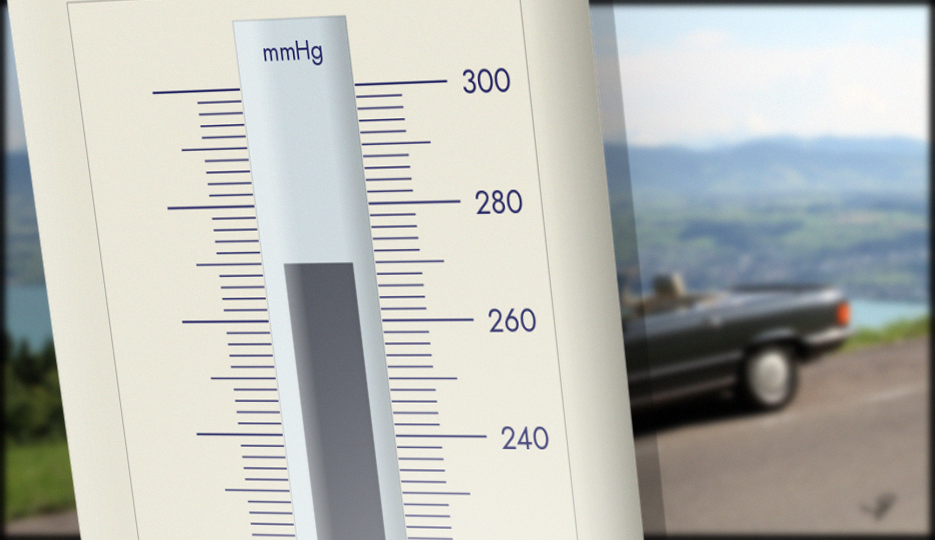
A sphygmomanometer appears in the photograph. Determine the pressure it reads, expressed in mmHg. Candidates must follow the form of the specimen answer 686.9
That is 270
